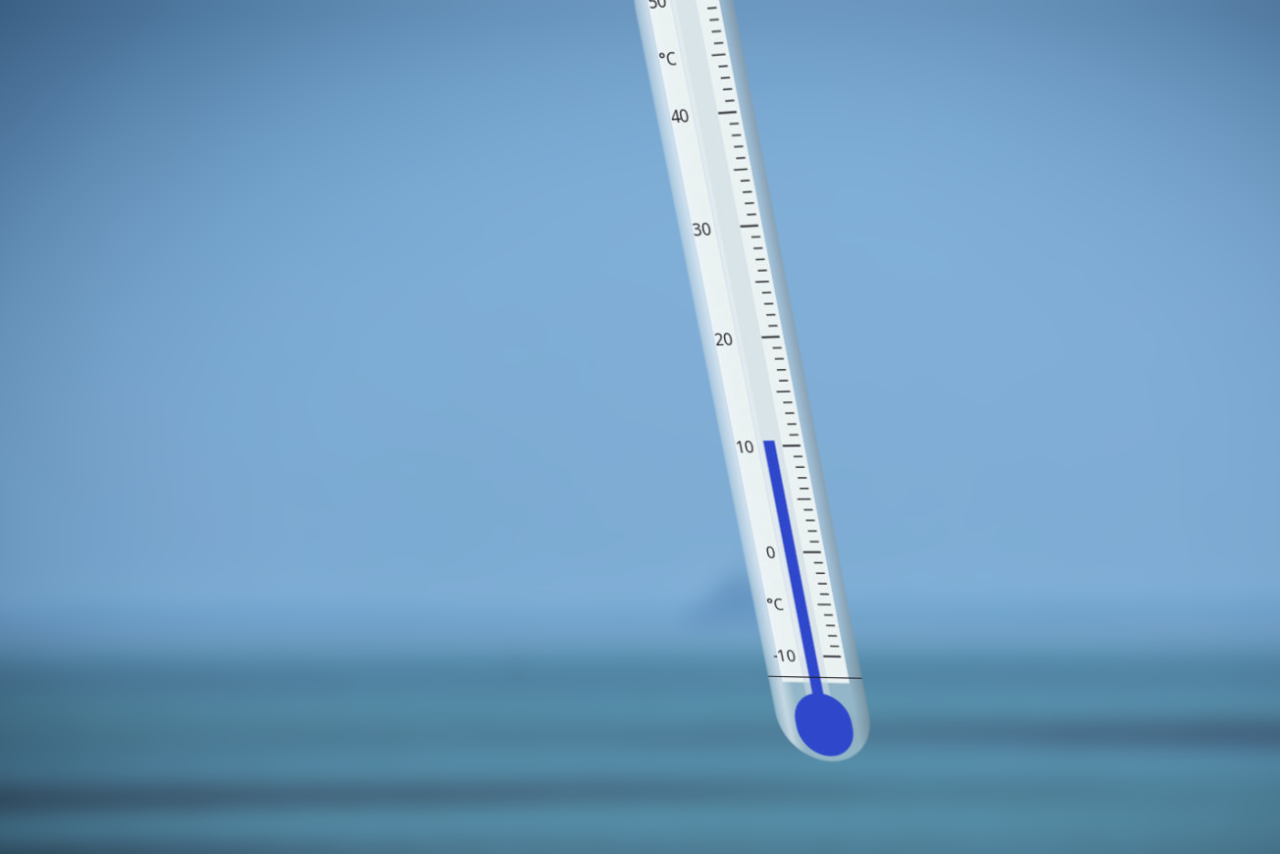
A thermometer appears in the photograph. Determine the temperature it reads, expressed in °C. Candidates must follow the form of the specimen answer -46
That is 10.5
